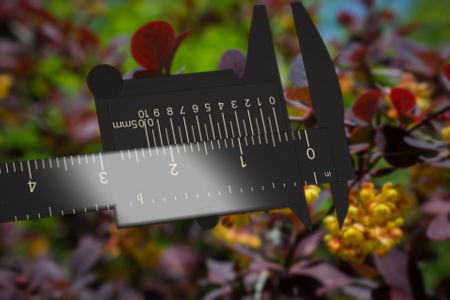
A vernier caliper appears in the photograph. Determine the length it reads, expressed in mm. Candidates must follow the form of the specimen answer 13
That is 4.0
